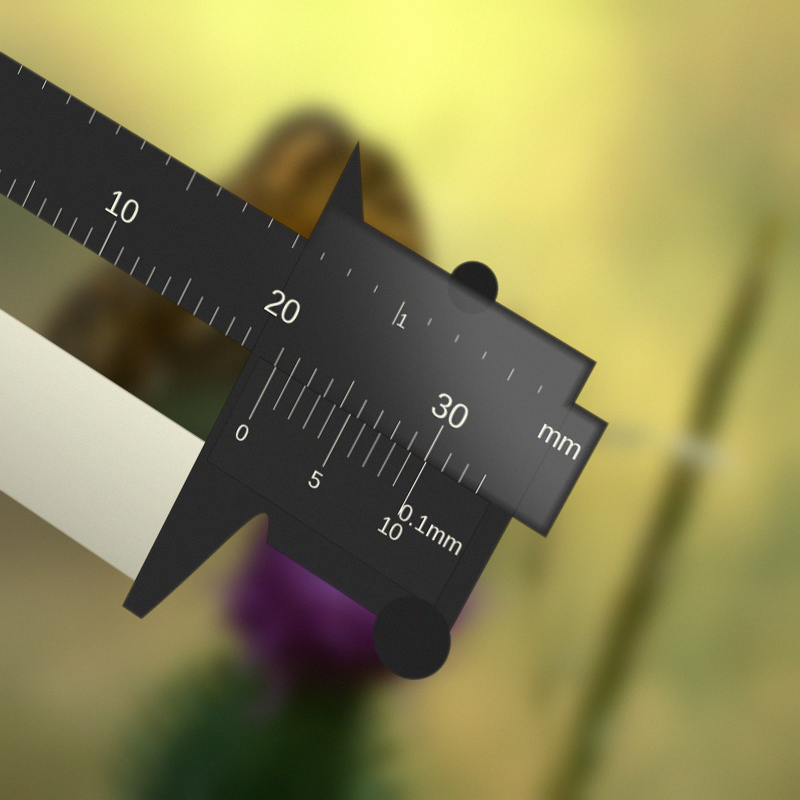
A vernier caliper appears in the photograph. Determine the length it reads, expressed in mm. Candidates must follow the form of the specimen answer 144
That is 21.1
